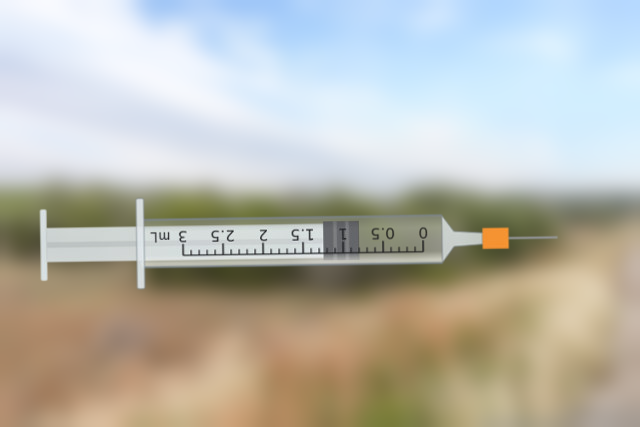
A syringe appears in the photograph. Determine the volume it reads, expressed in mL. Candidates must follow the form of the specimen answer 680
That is 0.8
